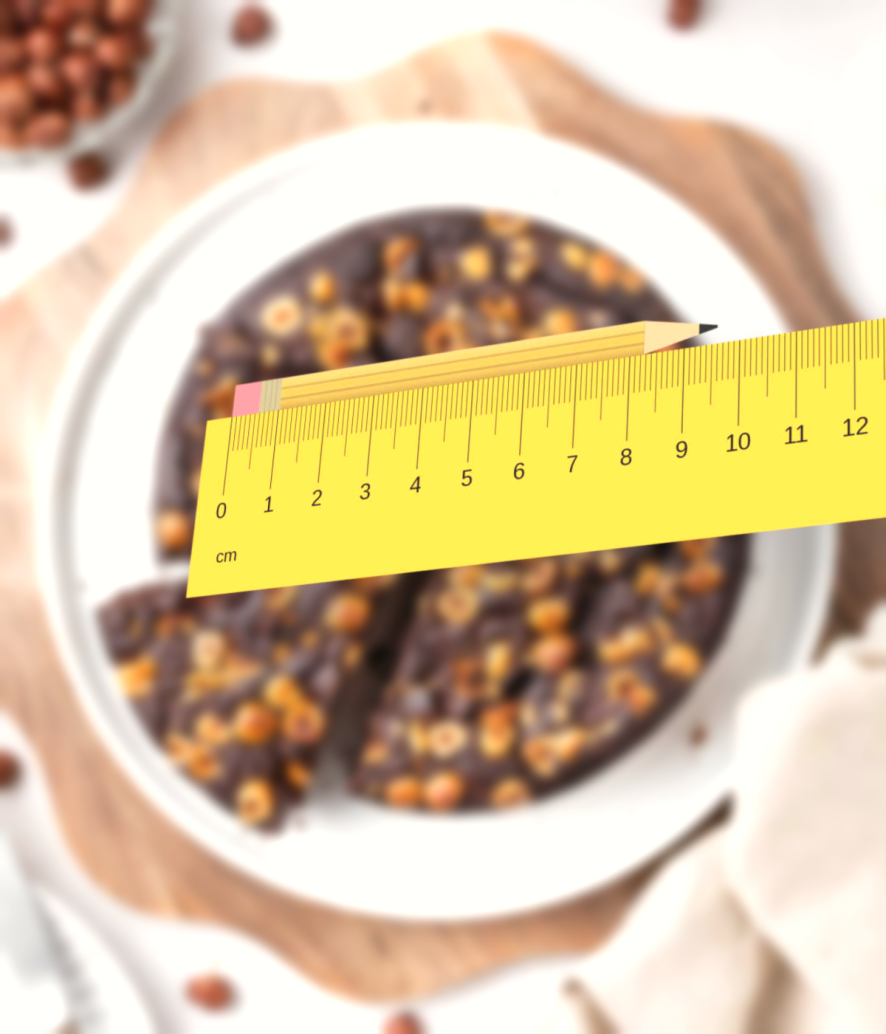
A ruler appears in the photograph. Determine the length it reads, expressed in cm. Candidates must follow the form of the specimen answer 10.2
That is 9.6
